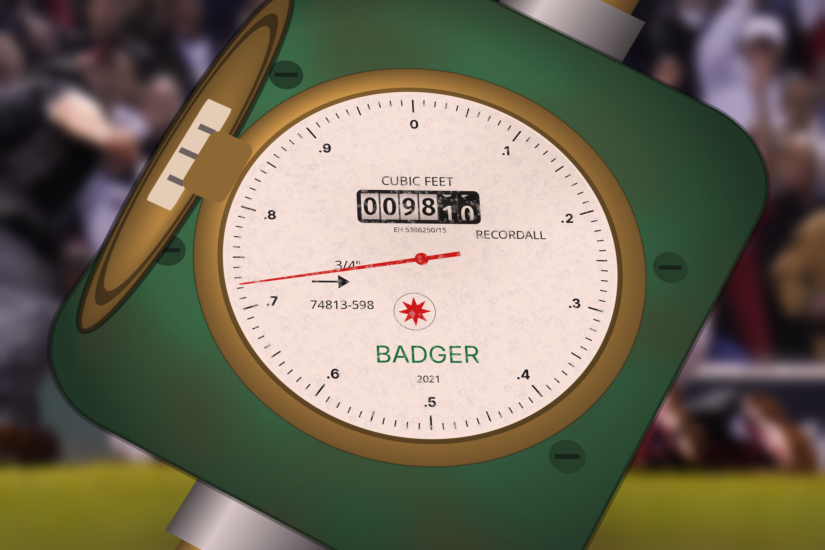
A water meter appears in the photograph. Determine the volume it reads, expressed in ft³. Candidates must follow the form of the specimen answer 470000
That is 9809.72
